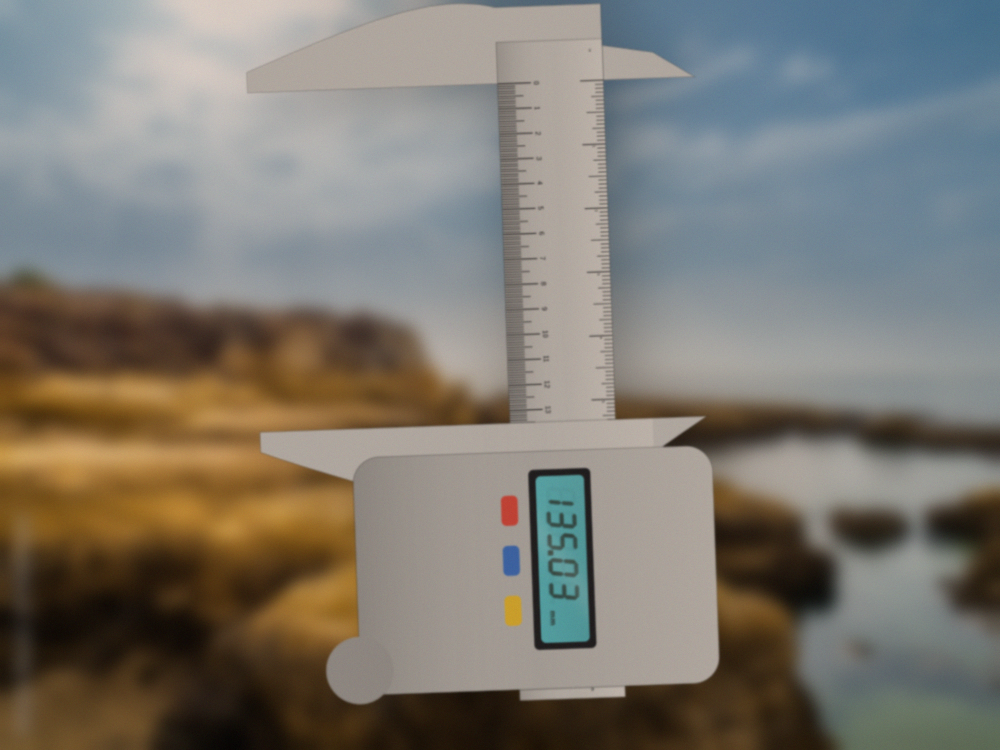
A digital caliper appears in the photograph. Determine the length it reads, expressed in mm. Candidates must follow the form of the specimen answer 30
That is 135.03
